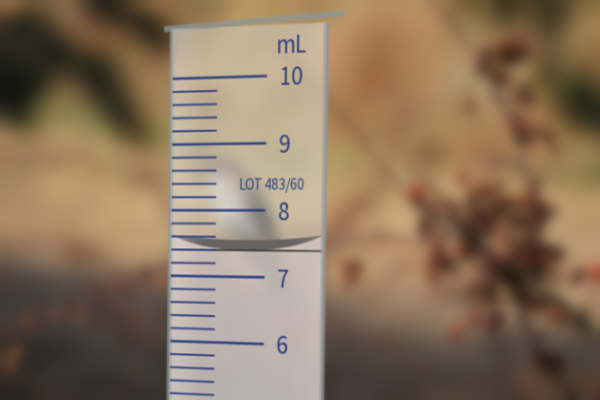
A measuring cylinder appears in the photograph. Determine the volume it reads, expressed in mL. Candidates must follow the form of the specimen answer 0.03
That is 7.4
